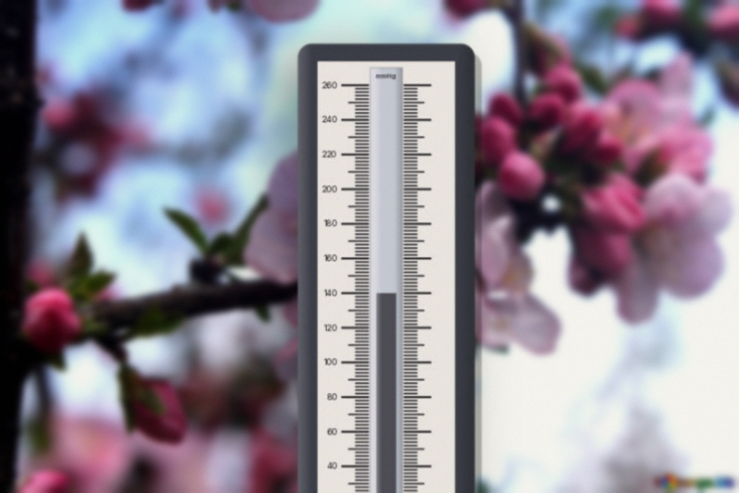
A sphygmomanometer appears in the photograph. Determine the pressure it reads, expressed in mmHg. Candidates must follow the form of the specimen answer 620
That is 140
